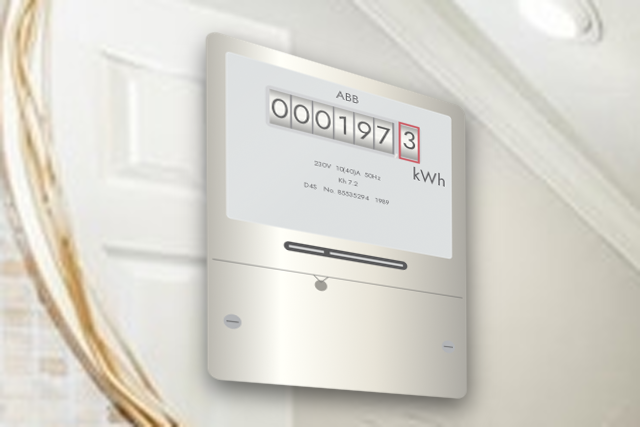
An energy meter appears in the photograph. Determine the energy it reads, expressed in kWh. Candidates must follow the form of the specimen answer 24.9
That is 197.3
